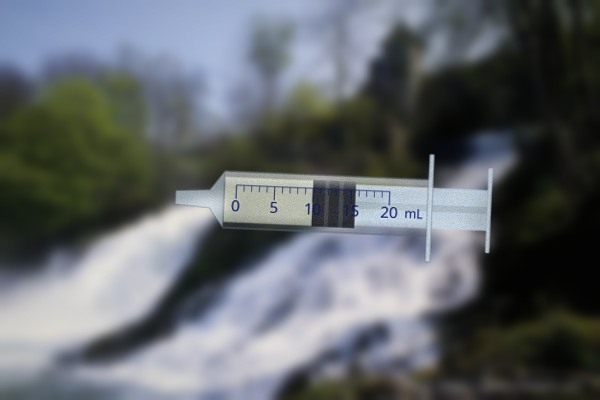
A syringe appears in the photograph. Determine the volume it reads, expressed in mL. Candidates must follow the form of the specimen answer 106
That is 10
